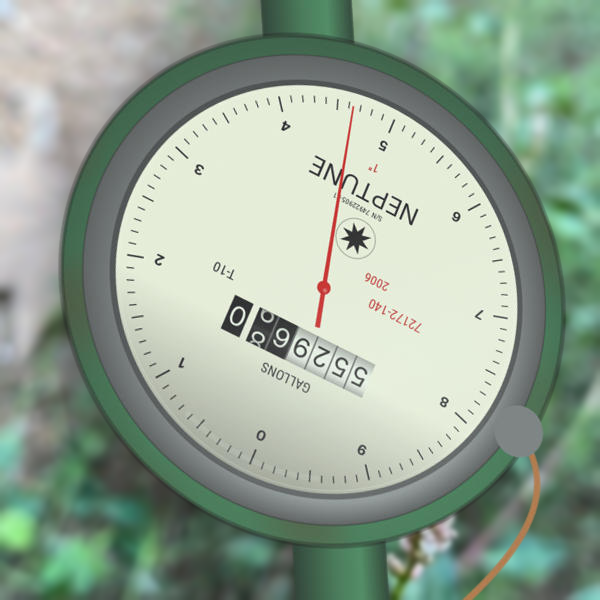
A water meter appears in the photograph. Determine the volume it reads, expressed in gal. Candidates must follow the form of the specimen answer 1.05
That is 5529684.6
